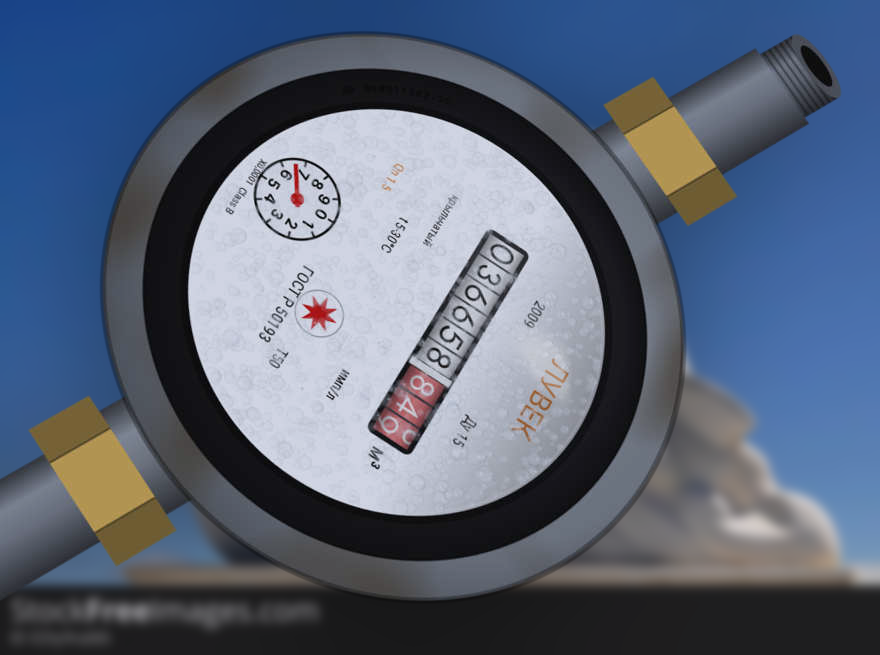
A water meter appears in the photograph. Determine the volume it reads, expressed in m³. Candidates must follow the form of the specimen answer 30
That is 36658.8486
